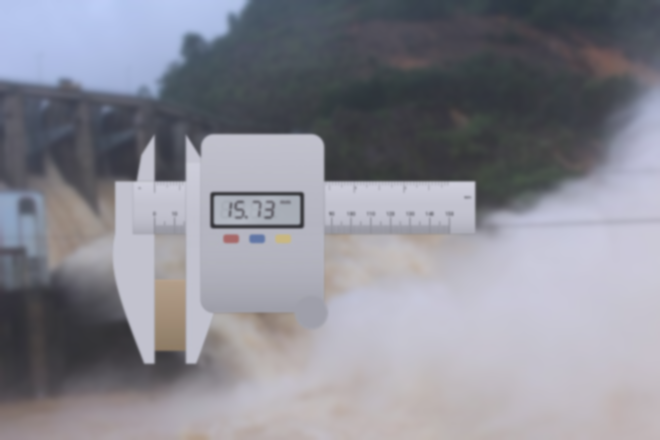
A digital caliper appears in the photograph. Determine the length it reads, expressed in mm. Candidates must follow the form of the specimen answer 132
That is 15.73
